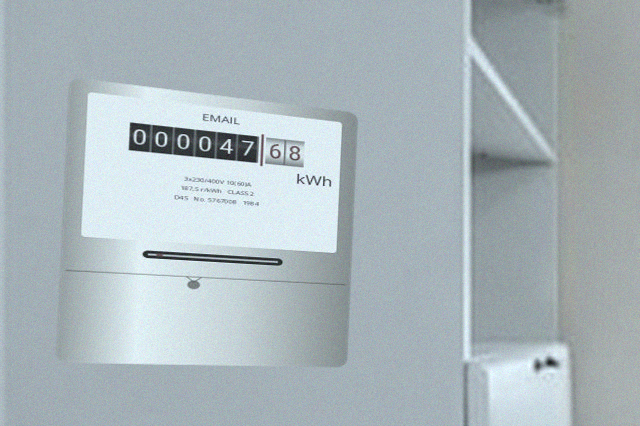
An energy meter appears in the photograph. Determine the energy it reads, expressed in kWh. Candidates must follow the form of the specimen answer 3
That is 47.68
